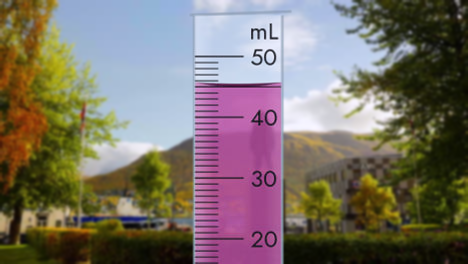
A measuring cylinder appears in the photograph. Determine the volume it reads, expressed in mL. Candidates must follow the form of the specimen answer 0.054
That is 45
